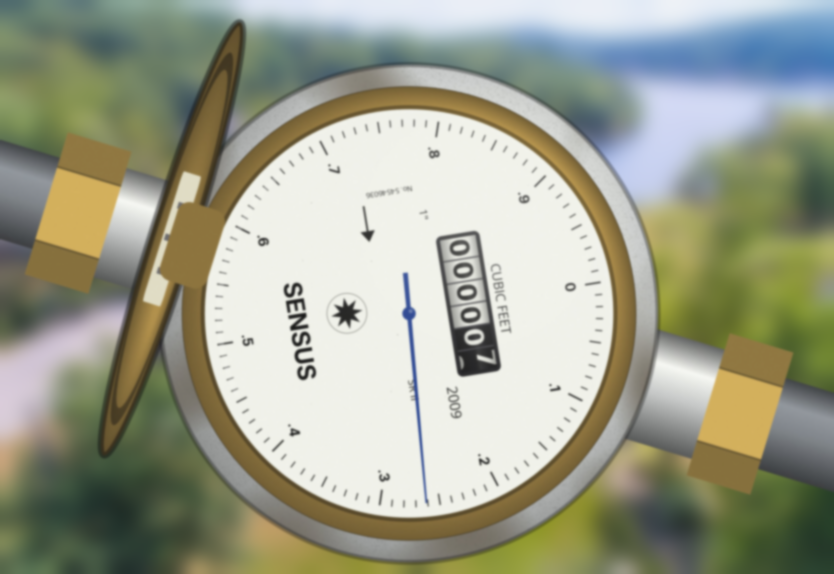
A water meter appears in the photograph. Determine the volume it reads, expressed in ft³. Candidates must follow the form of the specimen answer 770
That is 7.26
